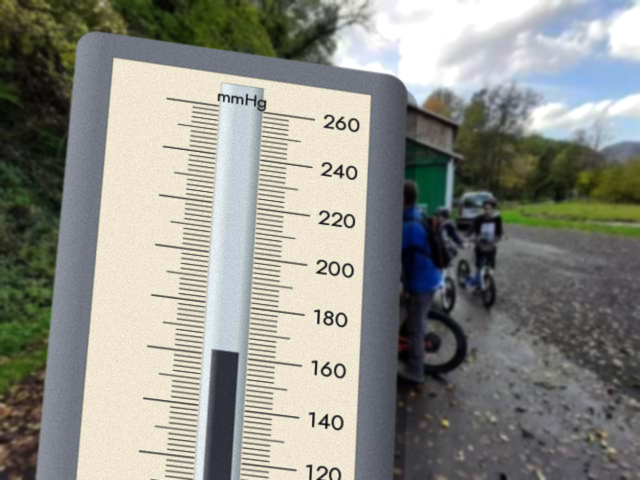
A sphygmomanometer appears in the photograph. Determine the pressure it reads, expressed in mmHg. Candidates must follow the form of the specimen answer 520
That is 162
